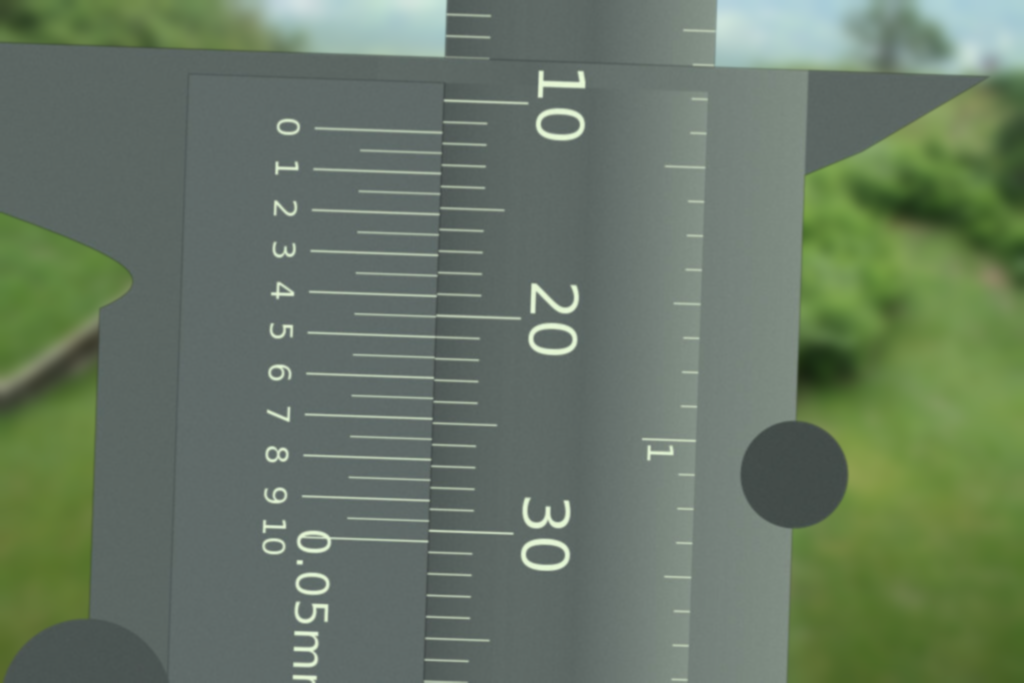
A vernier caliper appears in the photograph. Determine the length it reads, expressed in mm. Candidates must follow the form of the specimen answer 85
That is 11.5
